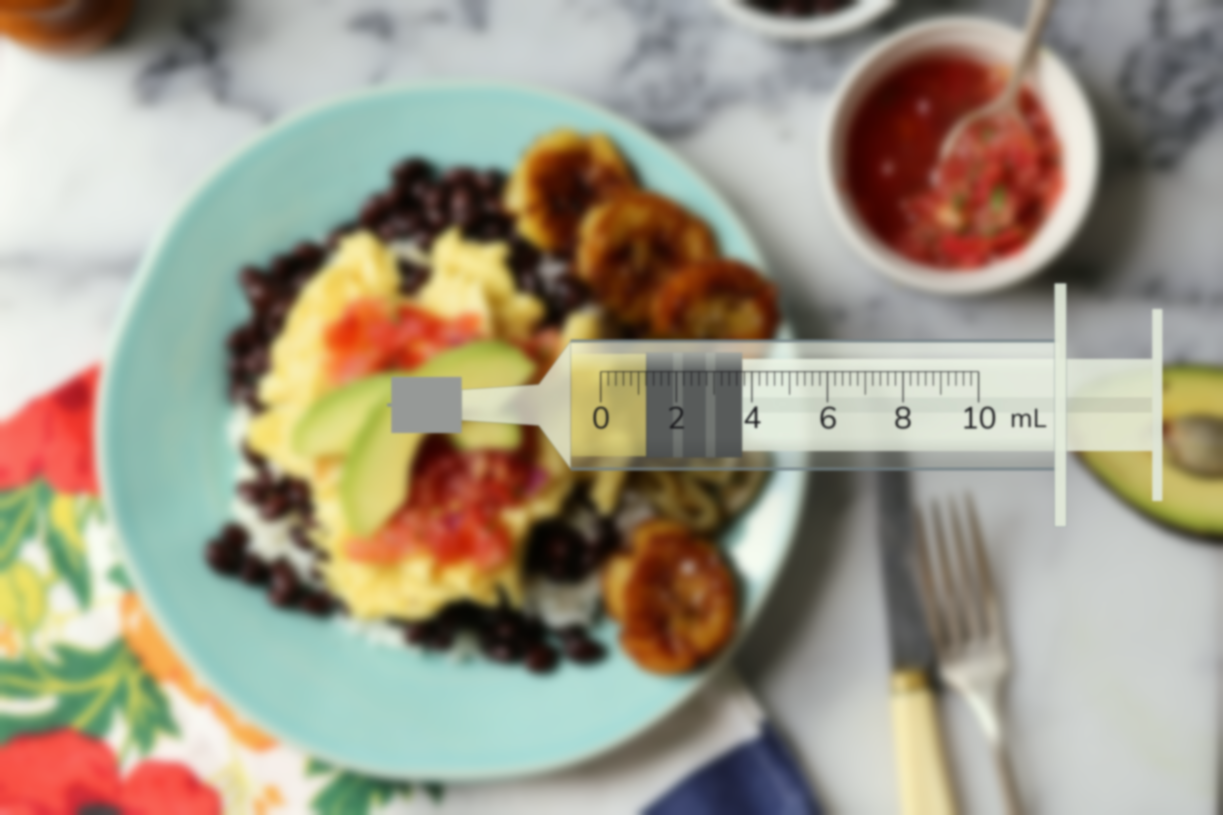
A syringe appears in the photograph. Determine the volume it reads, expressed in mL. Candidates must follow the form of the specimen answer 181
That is 1.2
